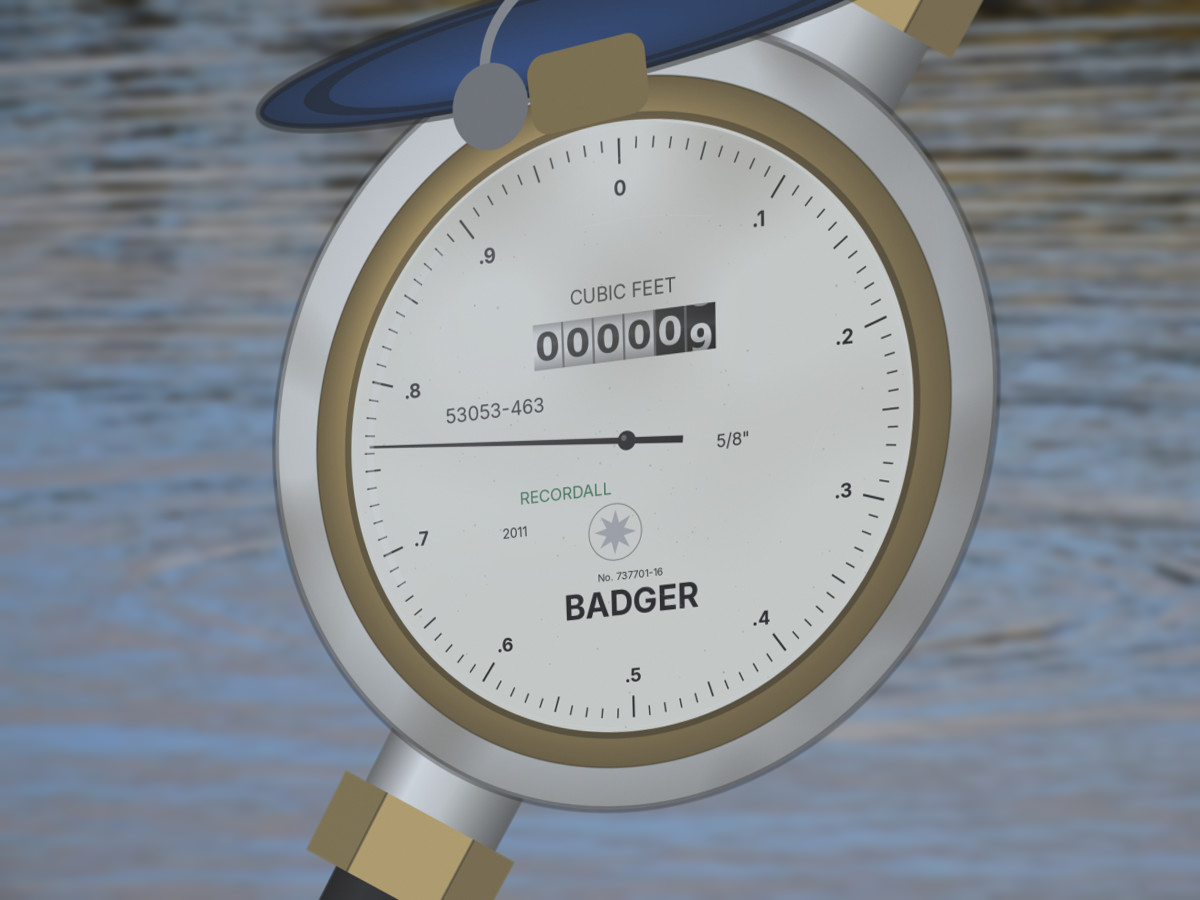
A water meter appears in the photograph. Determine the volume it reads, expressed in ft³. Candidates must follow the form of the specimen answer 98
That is 8.76
